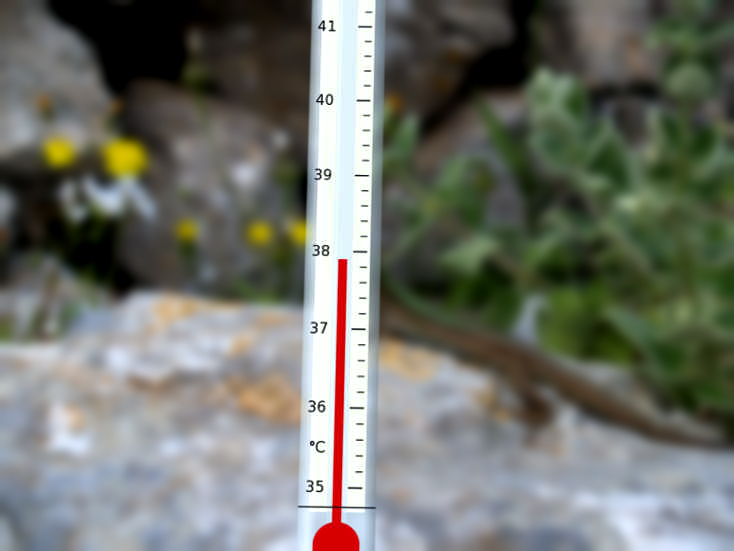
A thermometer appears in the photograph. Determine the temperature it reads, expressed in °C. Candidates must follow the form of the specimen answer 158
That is 37.9
